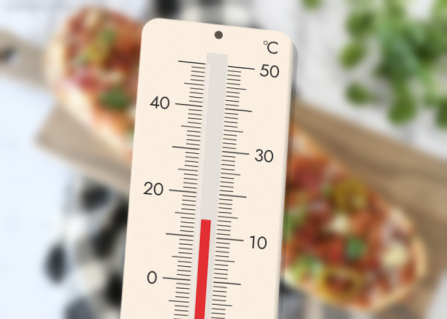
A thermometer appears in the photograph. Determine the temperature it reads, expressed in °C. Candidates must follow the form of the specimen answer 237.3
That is 14
